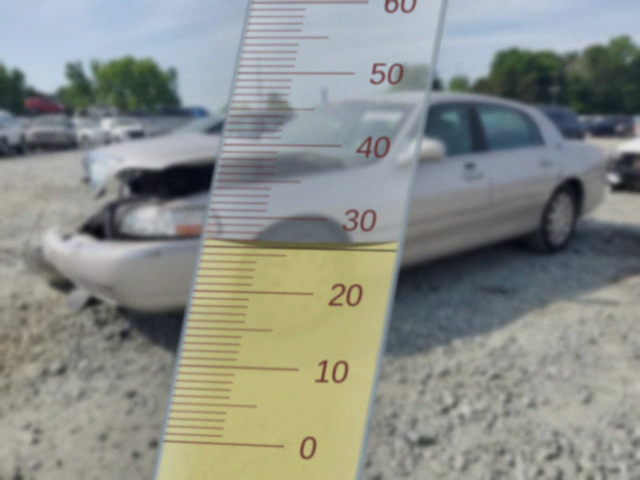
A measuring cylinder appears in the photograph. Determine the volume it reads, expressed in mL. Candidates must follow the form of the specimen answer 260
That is 26
